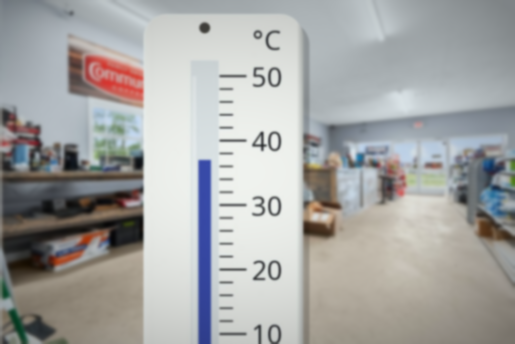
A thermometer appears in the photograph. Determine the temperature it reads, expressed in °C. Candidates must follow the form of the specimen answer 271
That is 37
